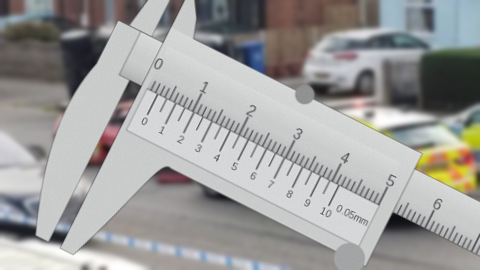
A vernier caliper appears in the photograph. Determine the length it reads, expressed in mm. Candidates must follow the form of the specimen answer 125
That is 2.5
